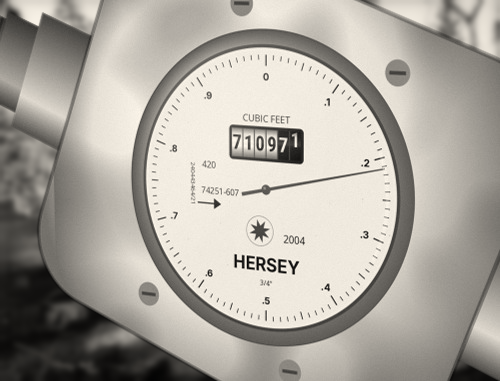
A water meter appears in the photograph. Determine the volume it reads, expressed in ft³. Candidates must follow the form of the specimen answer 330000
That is 710971.21
